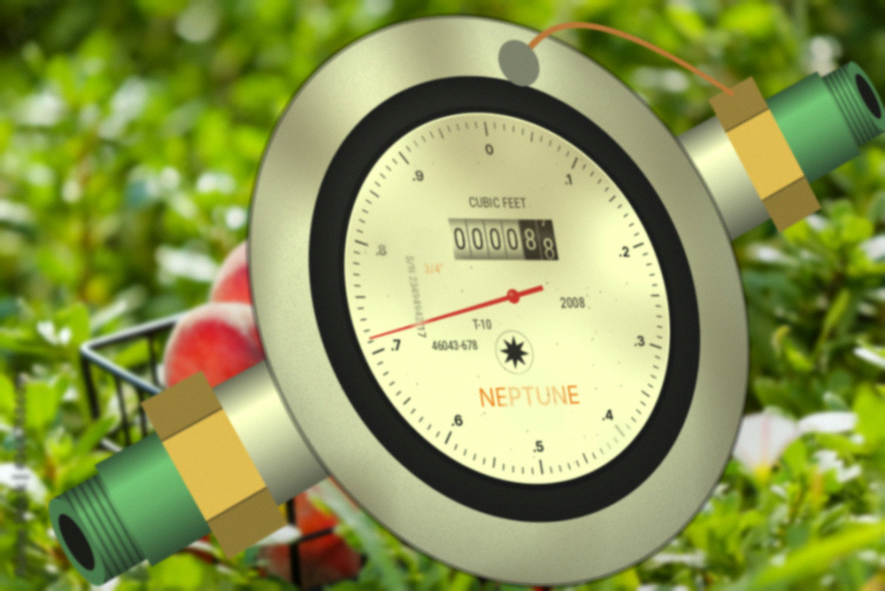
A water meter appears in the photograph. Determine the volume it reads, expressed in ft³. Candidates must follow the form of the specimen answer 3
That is 87.71
